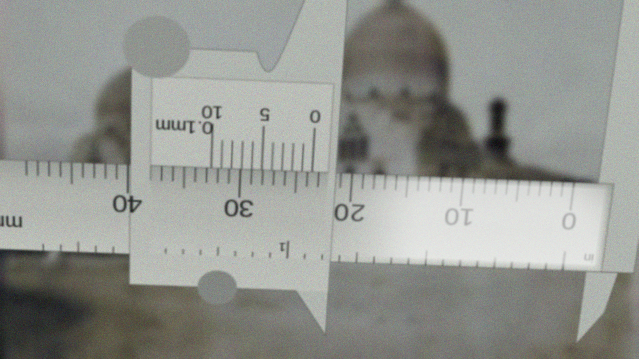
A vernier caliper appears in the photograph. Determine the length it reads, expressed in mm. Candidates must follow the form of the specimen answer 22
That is 23.6
